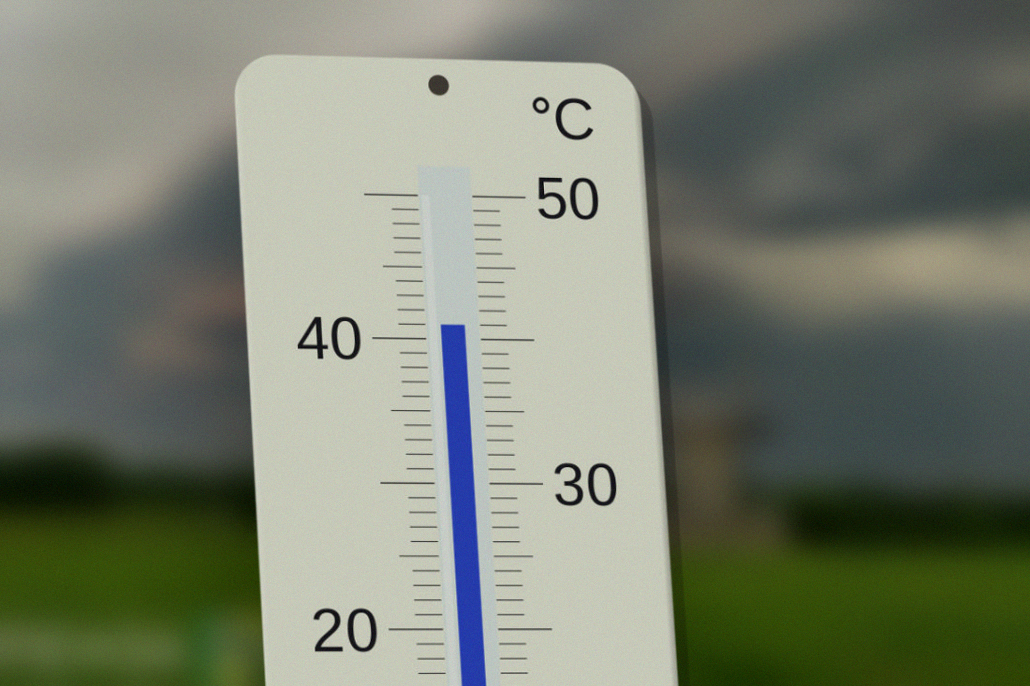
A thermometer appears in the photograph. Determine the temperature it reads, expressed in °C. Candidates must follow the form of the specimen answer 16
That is 41
